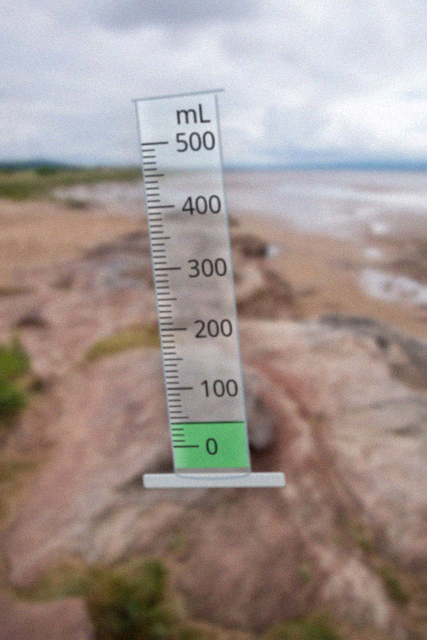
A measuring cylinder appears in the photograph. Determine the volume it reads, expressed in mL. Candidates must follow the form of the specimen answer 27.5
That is 40
